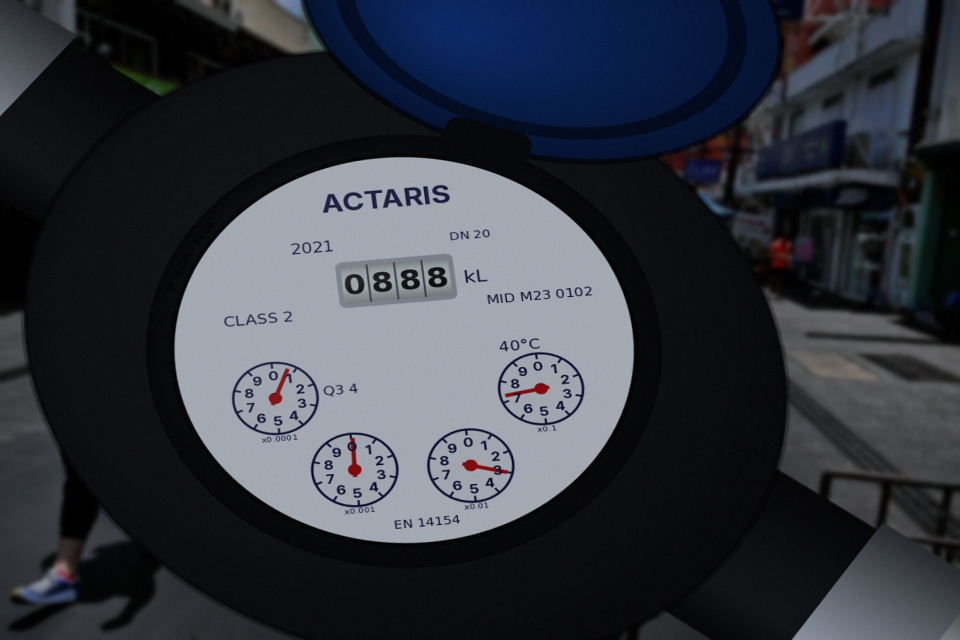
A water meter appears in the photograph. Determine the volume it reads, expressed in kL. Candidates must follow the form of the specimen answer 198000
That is 888.7300
